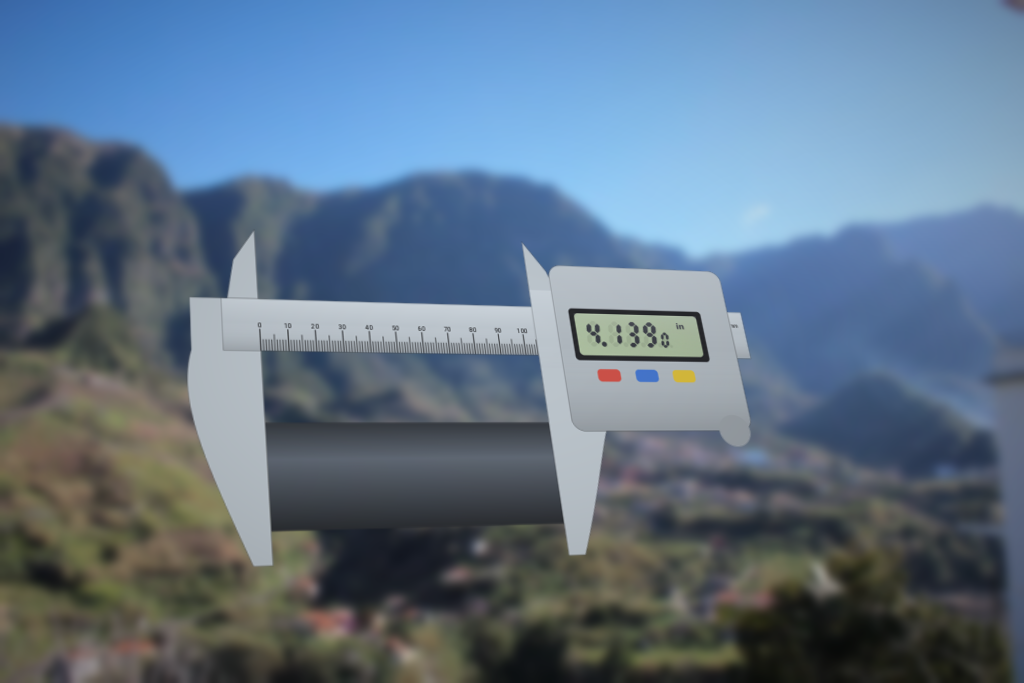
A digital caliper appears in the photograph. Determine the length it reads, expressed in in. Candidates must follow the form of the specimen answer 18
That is 4.1390
